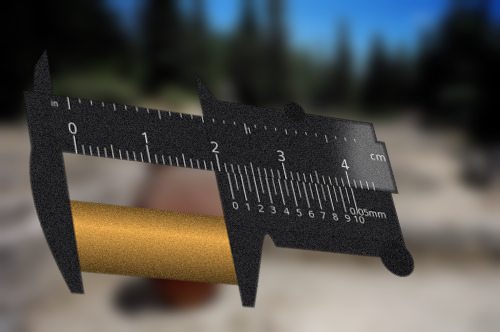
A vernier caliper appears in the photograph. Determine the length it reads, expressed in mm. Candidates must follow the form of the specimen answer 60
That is 21.2
